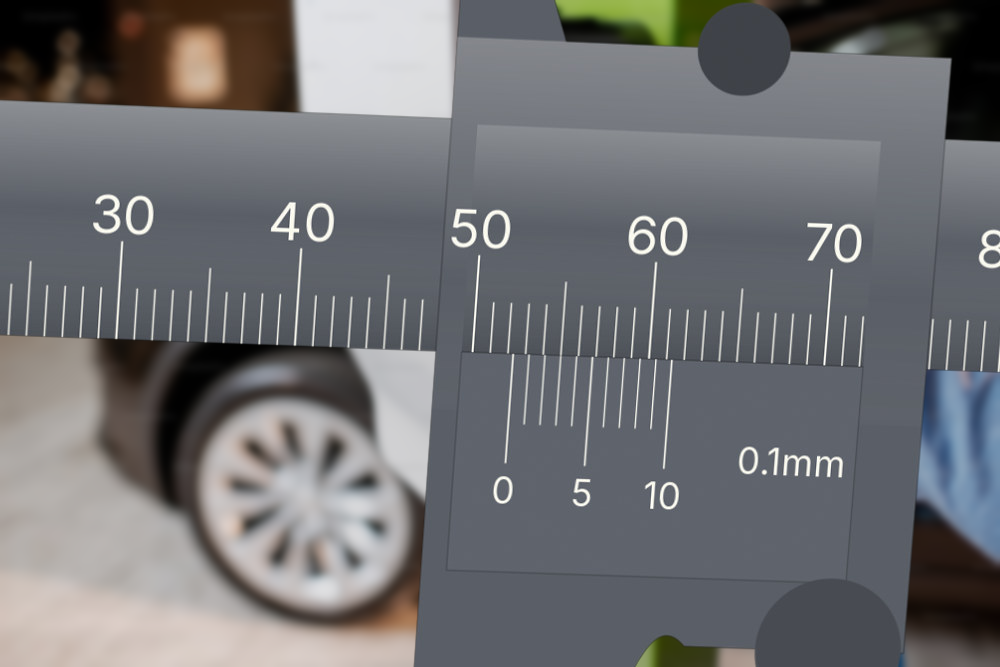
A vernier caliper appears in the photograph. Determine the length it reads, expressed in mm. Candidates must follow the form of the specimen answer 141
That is 52.3
